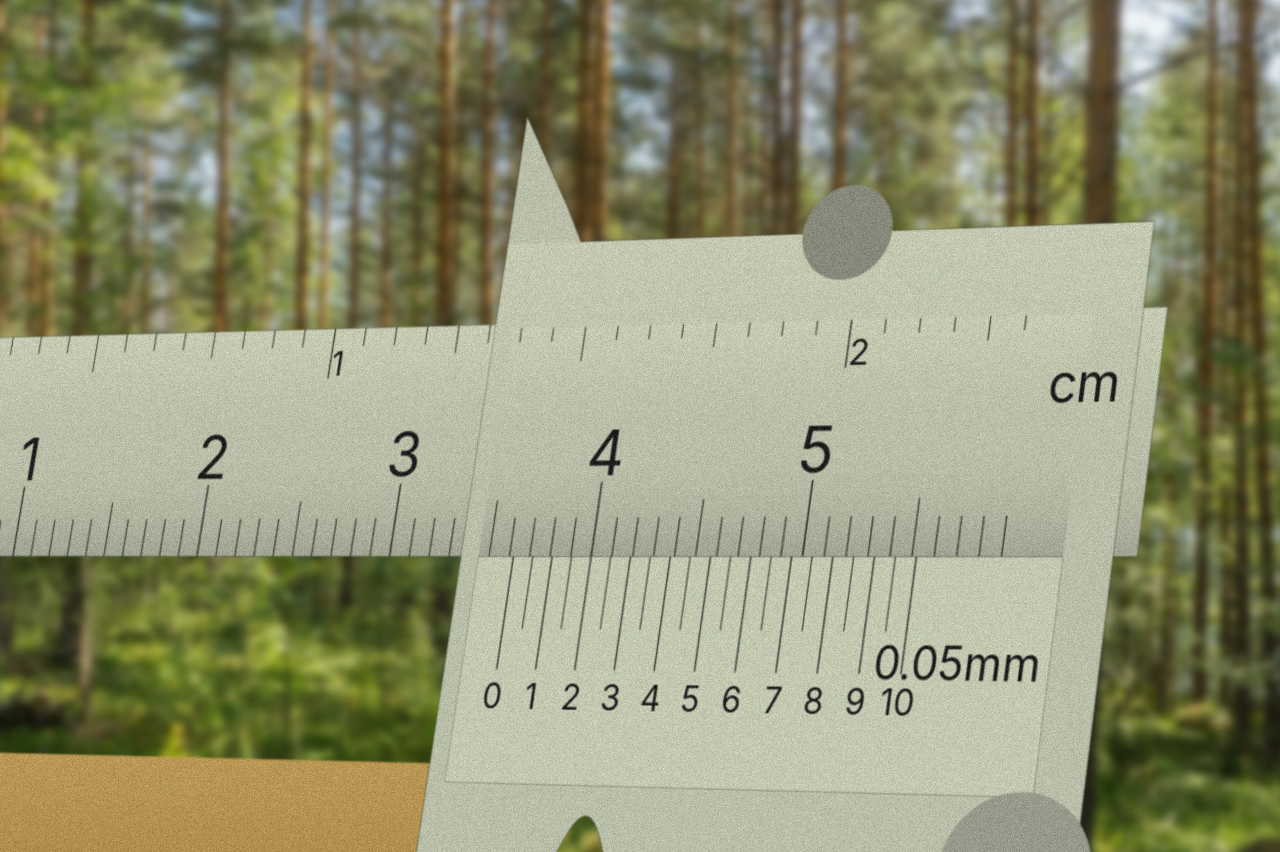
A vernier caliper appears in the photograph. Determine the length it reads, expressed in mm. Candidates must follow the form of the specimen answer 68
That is 36.2
